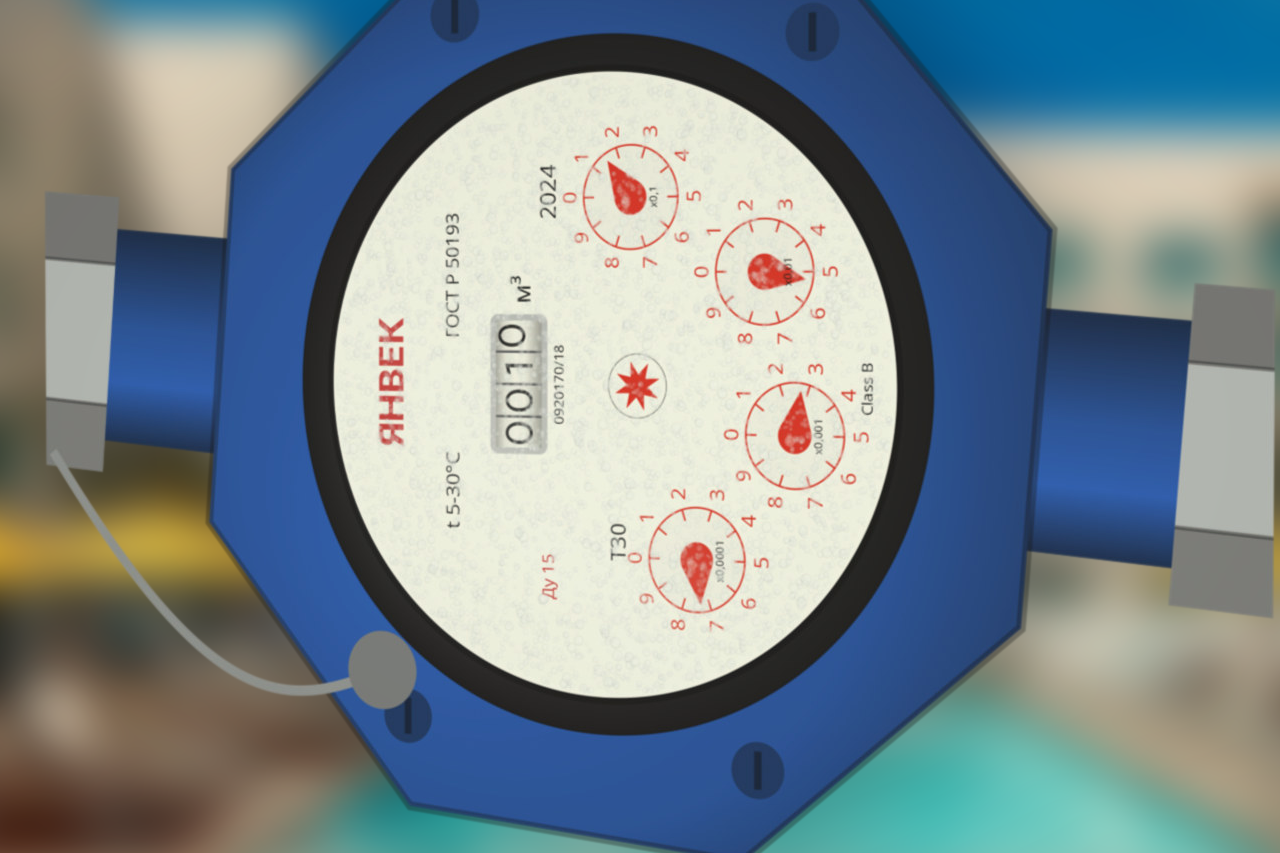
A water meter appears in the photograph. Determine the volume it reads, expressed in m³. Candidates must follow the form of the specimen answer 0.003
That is 10.1527
